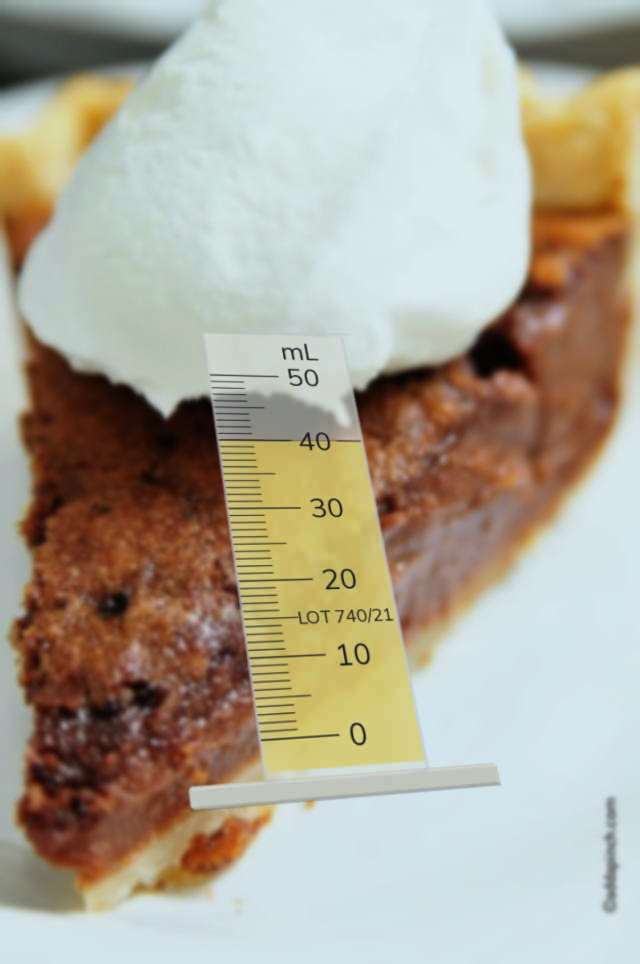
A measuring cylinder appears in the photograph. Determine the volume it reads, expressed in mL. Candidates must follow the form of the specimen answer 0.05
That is 40
